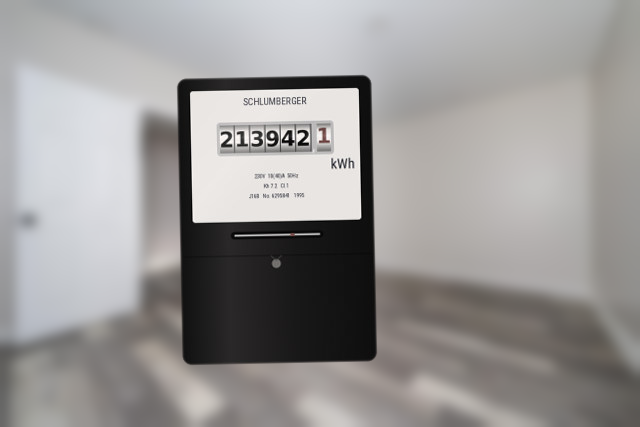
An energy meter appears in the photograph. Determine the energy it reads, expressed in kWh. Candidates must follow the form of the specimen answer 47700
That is 213942.1
